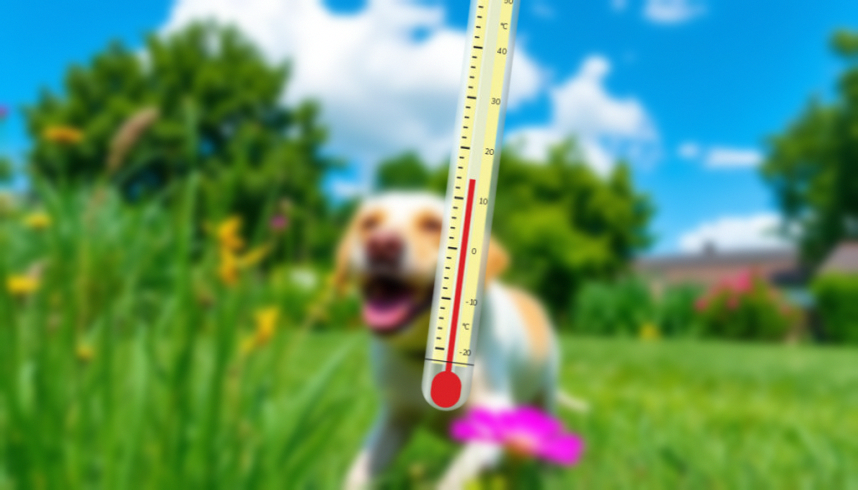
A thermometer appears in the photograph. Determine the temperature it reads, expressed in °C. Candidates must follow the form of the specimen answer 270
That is 14
